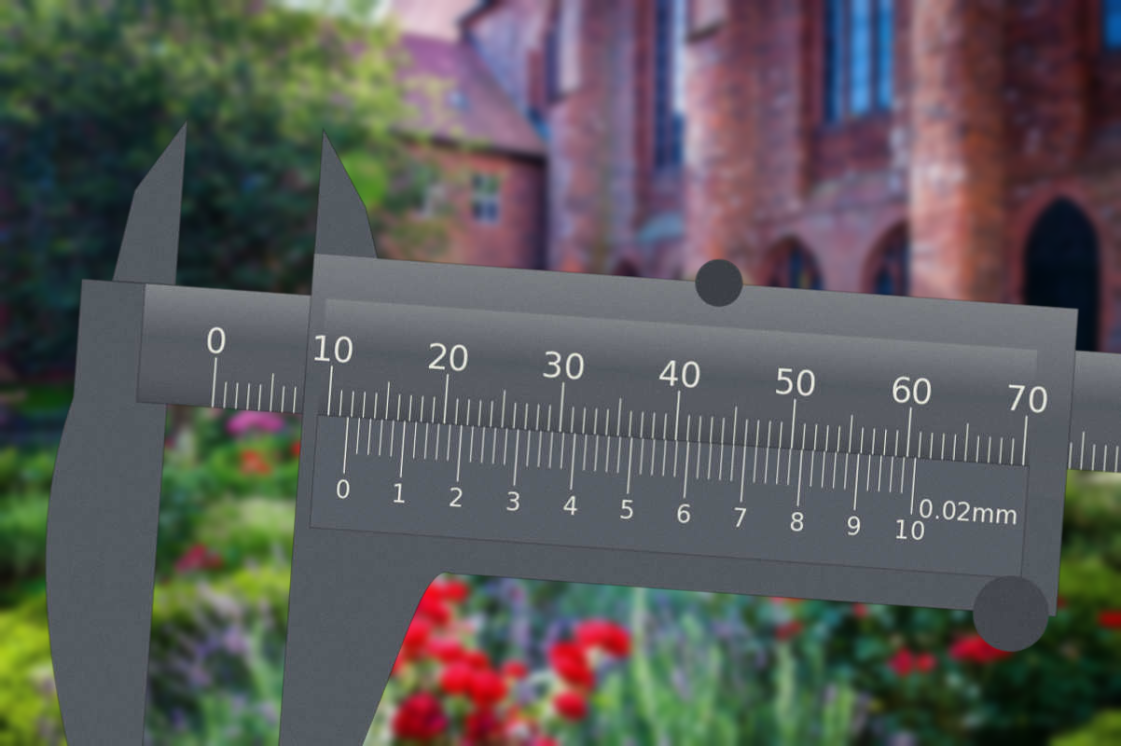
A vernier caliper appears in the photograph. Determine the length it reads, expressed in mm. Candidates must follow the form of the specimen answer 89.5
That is 11.7
